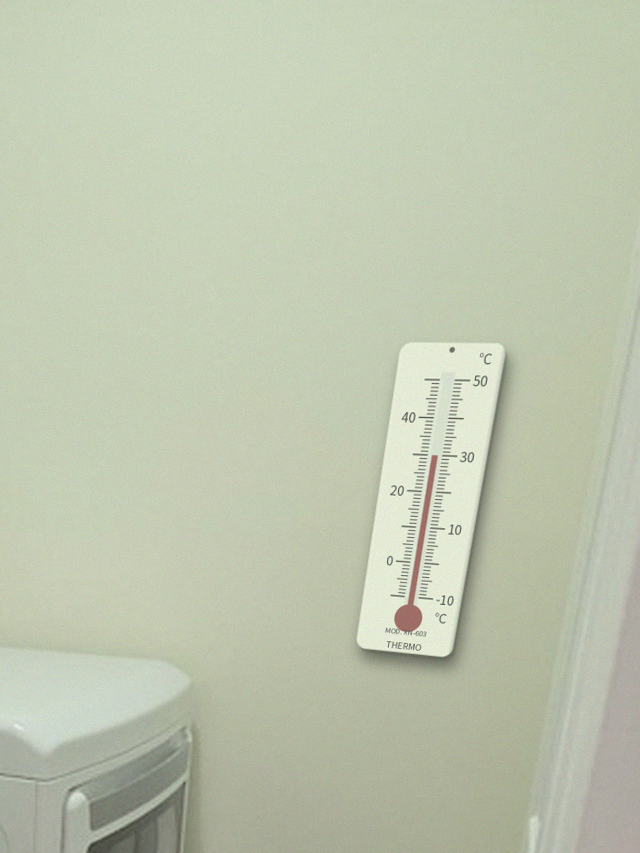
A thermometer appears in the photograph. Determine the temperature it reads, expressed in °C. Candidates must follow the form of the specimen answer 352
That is 30
